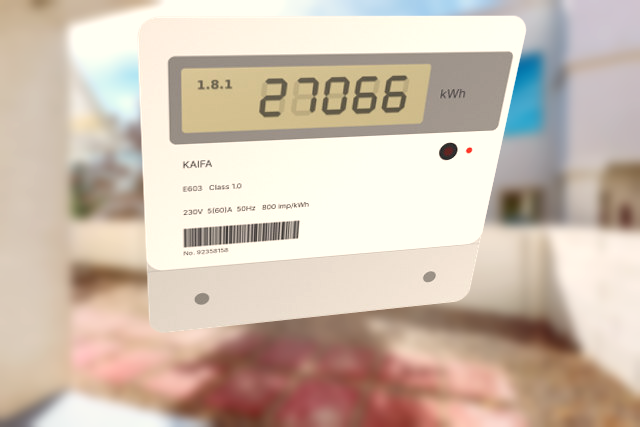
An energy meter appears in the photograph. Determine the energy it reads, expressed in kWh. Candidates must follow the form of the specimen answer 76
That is 27066
